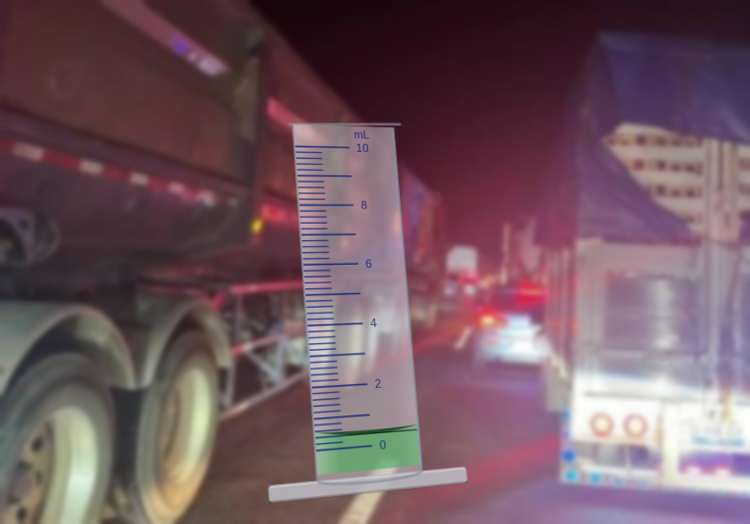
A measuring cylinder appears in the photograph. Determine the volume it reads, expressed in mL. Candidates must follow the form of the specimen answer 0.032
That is 0.4
